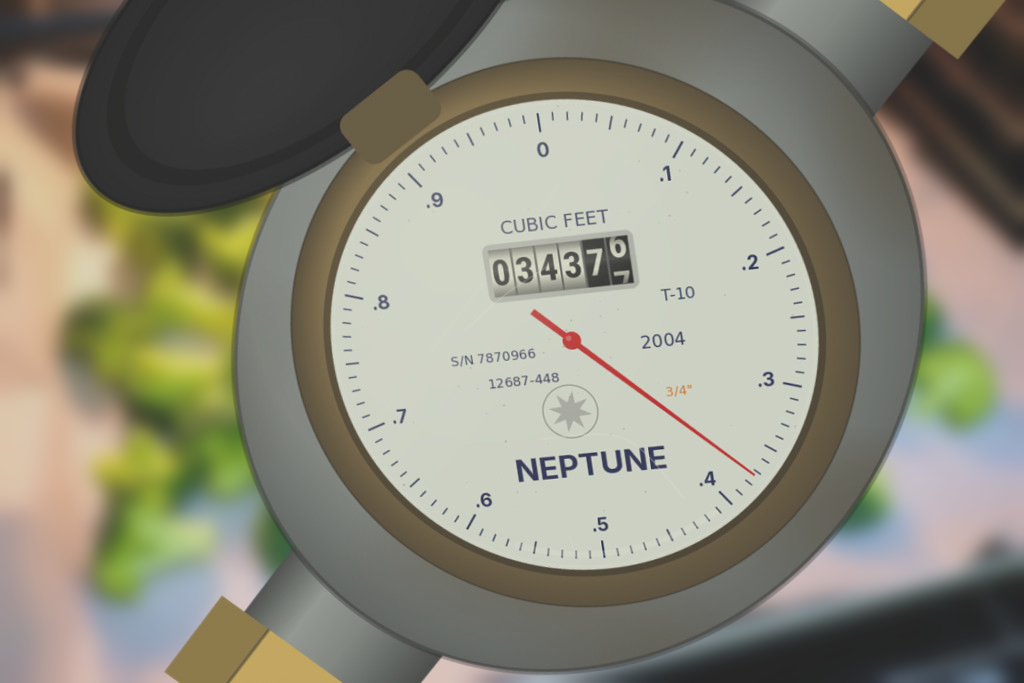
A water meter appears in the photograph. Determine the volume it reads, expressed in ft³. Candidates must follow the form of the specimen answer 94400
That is 34376.37
